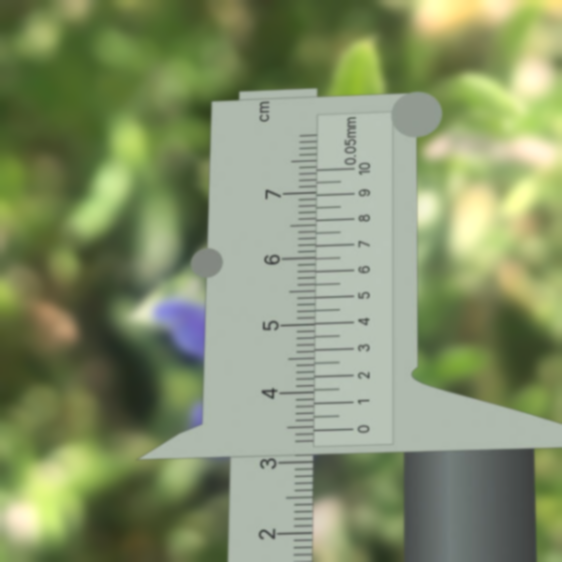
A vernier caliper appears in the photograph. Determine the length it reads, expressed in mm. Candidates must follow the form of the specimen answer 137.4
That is 34.5
